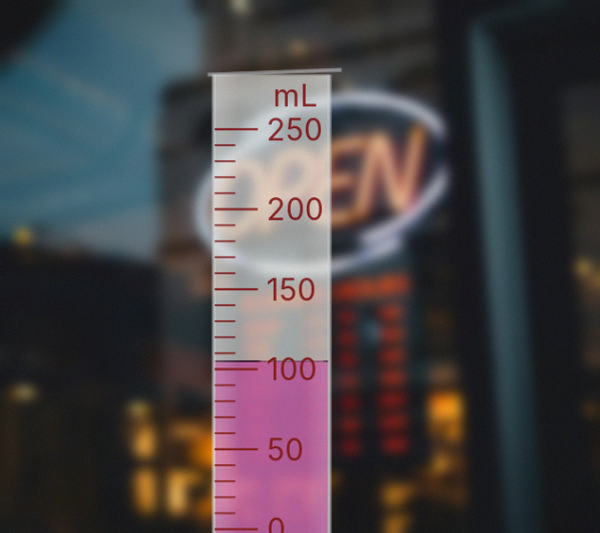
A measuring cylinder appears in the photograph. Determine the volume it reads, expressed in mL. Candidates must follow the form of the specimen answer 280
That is 105
